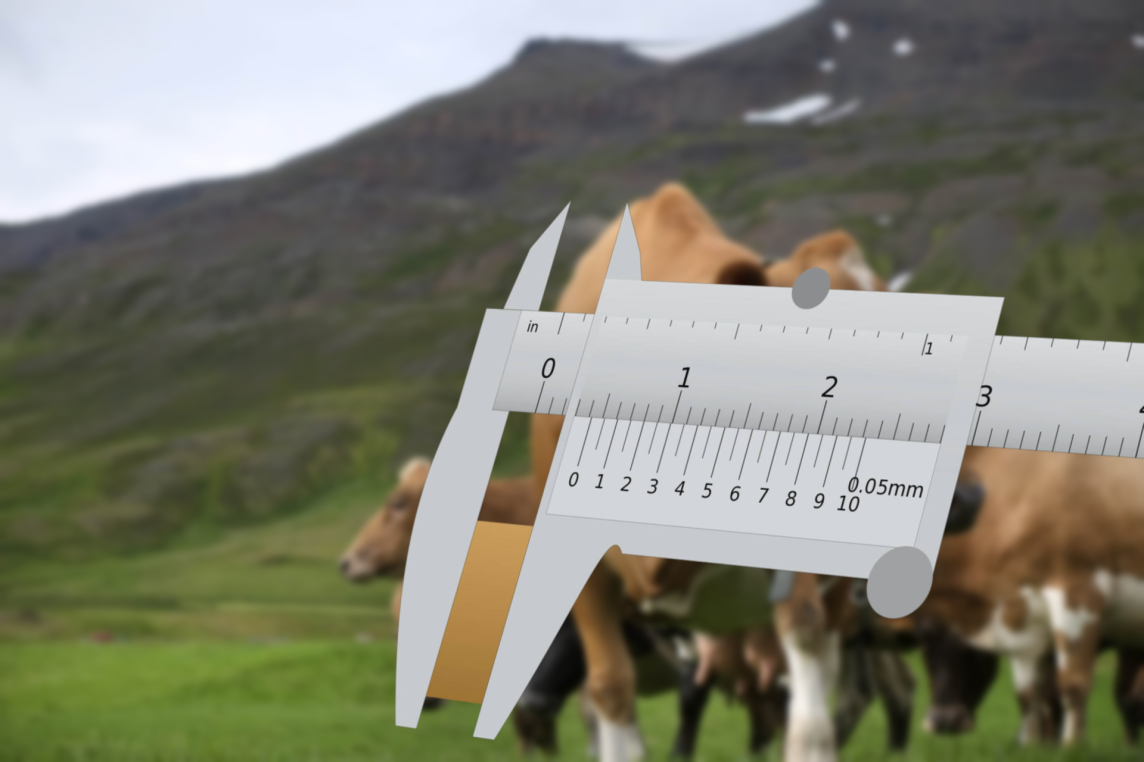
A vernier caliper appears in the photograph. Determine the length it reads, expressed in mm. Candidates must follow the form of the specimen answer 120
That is 4.2
